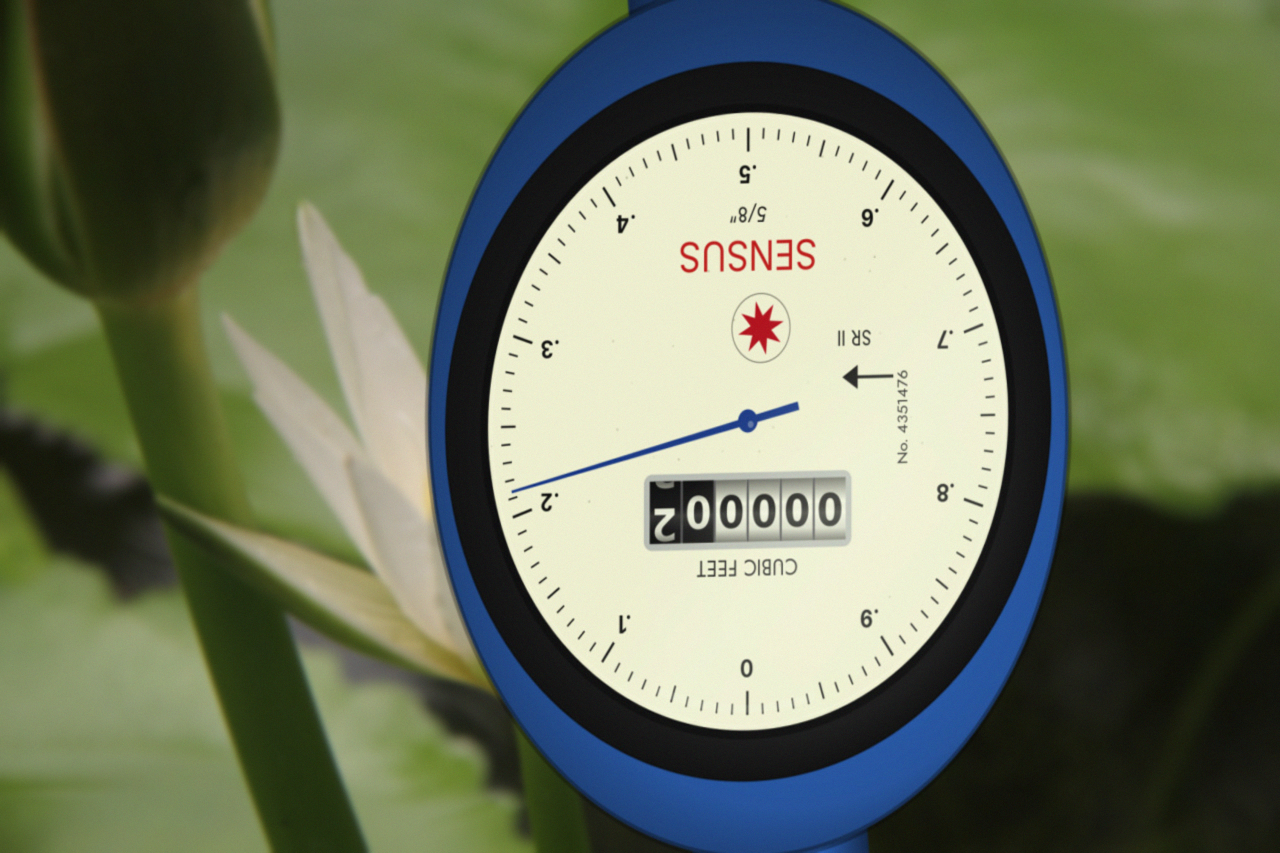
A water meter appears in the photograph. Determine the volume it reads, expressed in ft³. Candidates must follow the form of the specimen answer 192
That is 2.21
